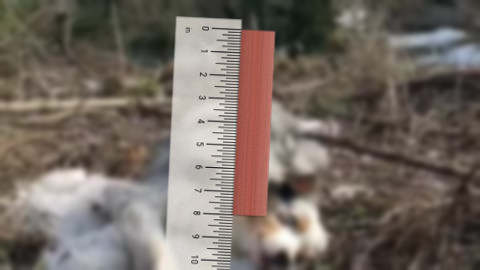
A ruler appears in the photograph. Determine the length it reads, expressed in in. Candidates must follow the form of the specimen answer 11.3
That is 8
